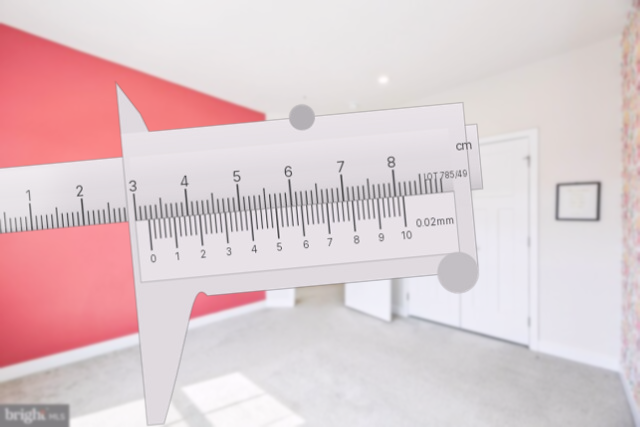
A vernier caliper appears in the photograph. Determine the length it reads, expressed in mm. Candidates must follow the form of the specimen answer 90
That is 32.5
